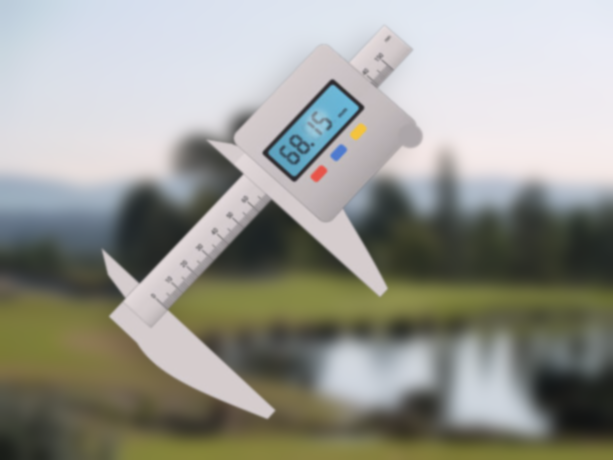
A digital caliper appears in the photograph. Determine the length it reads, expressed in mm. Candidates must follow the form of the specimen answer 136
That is 68.15
